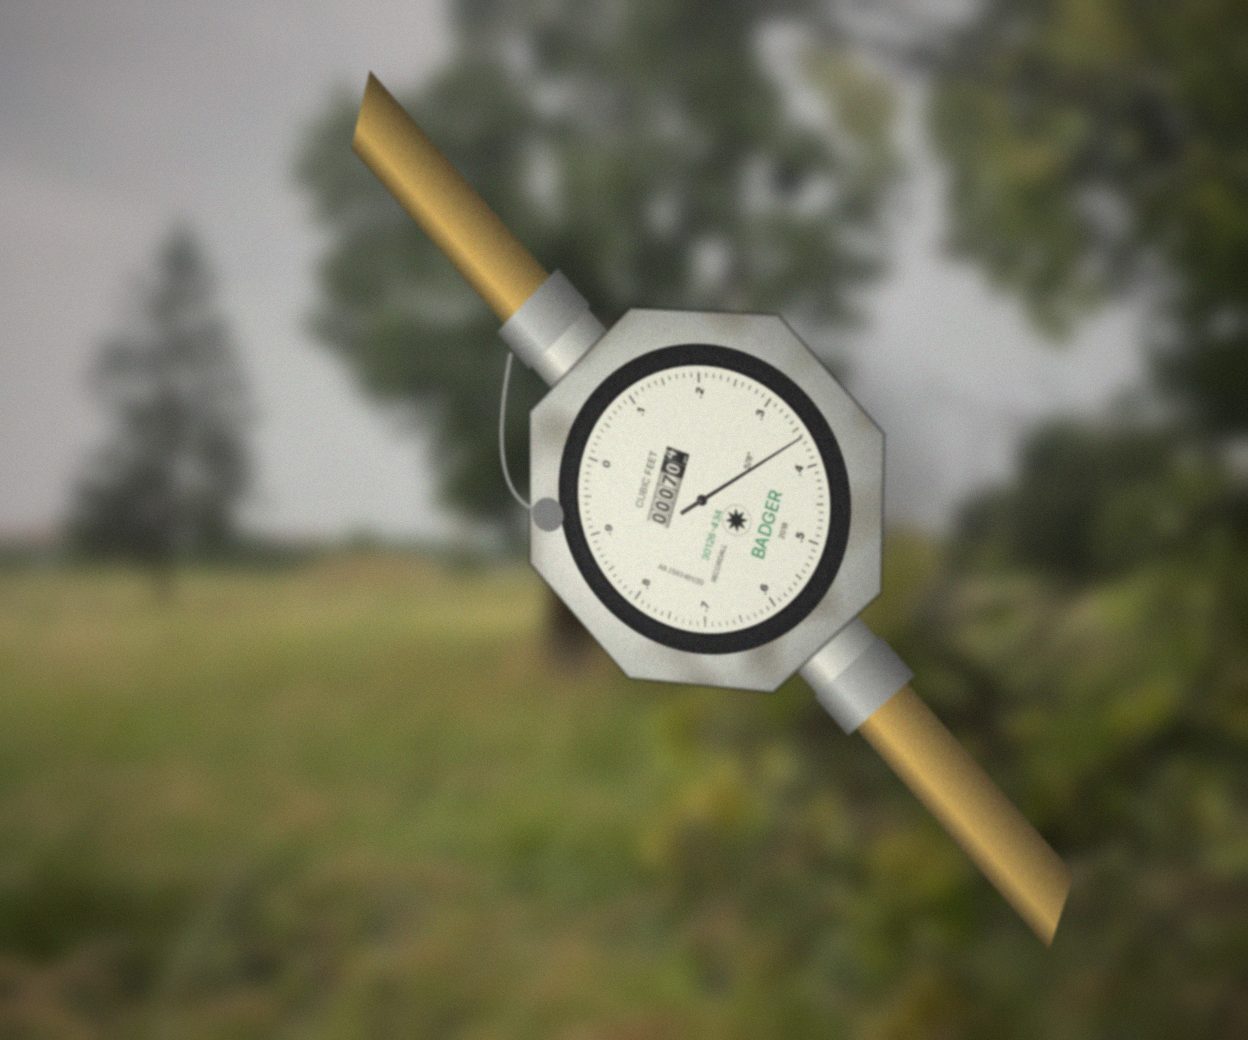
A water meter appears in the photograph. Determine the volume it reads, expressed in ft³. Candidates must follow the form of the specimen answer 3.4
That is 704.36
